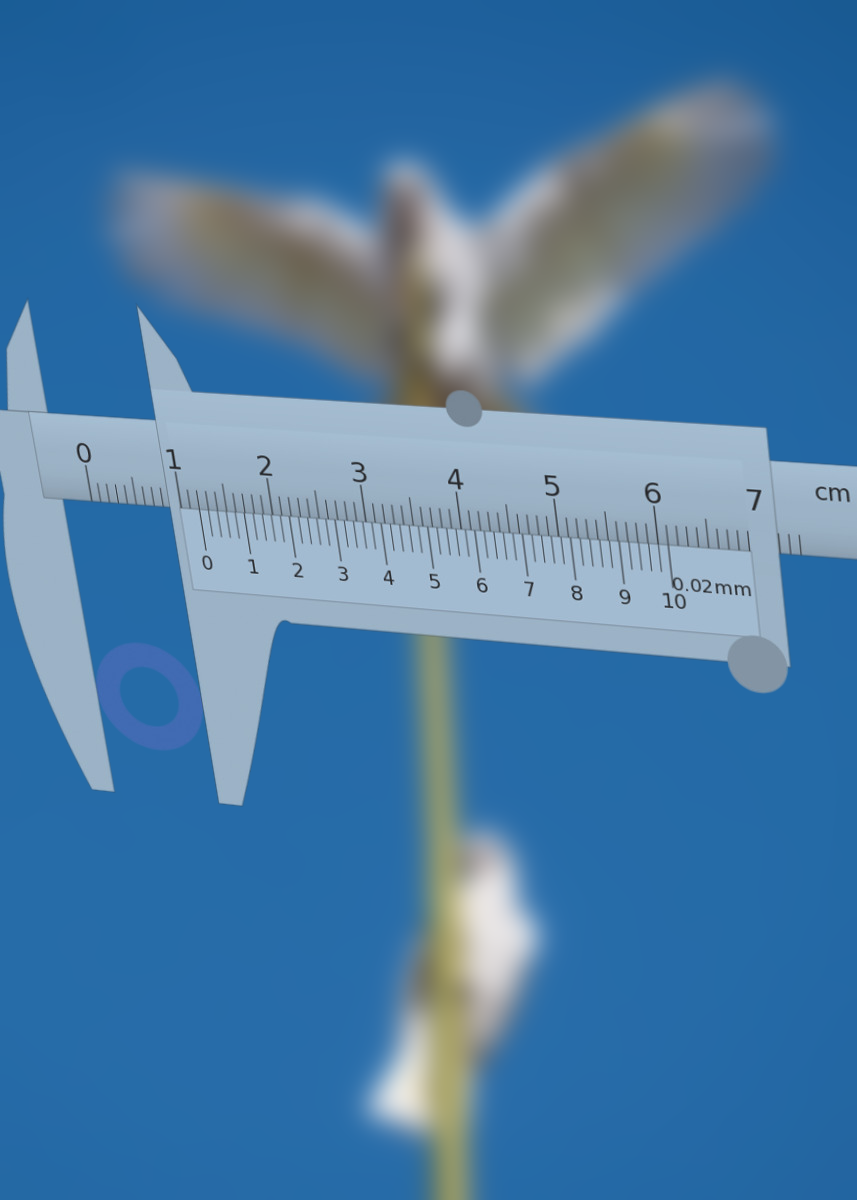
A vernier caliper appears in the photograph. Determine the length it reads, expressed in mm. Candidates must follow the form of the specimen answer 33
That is 12.0
